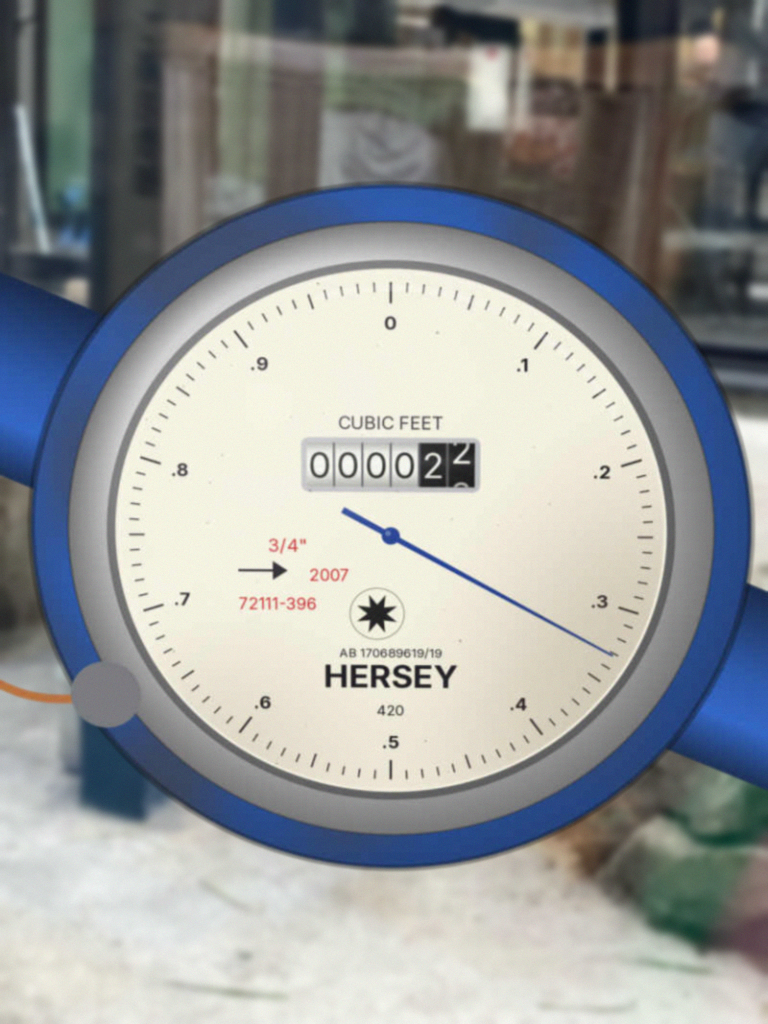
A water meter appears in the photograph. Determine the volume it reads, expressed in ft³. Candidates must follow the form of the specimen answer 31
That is 22.33
